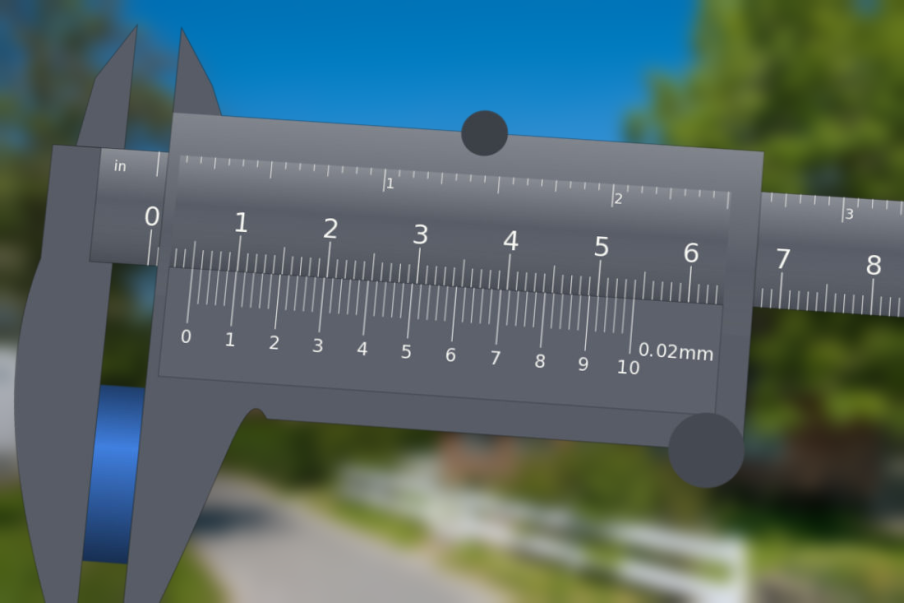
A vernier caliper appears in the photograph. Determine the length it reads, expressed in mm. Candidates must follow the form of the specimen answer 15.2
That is 5.0
